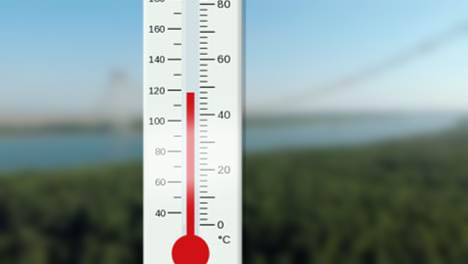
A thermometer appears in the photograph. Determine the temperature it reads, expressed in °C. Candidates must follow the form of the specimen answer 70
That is 48
